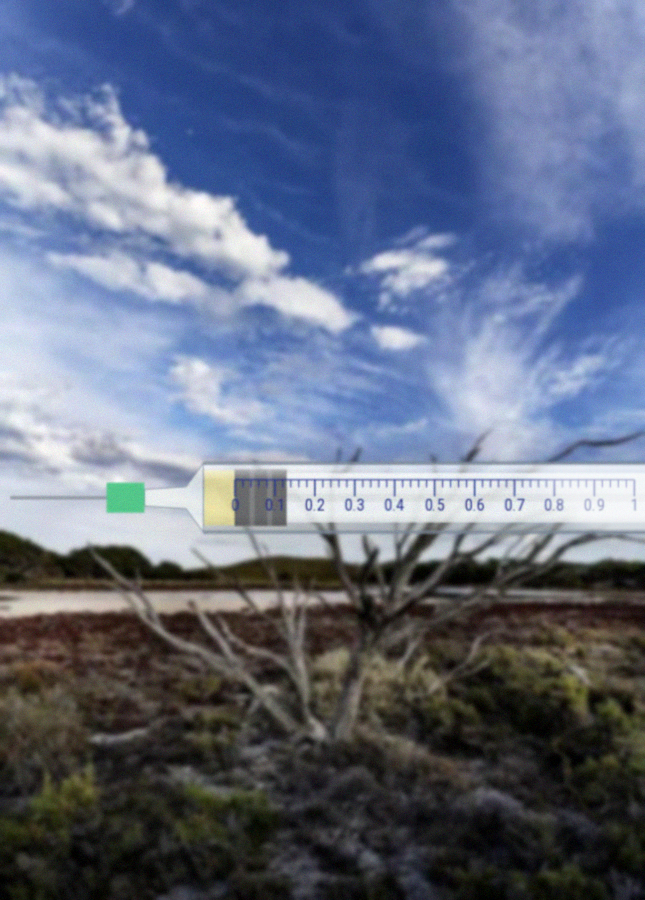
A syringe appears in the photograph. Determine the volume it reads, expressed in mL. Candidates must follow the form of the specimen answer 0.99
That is 0
